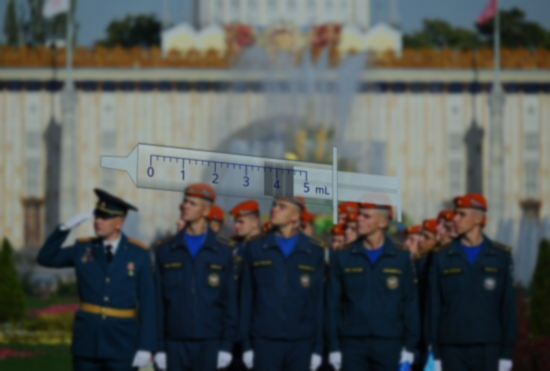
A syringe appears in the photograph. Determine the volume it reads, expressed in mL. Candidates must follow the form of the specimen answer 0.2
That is 3.6
